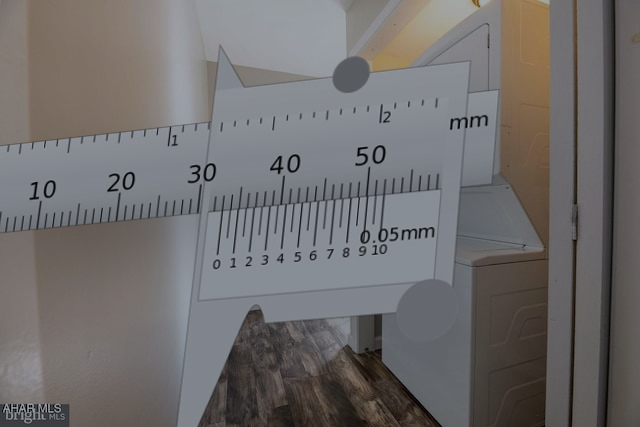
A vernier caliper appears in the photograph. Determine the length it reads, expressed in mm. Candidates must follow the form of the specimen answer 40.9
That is 33.0
